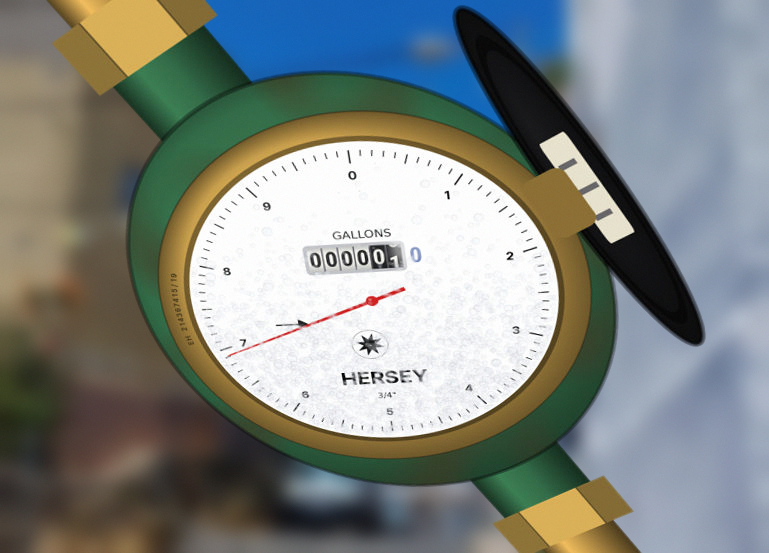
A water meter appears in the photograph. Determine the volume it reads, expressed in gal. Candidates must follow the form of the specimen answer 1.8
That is 6.9
